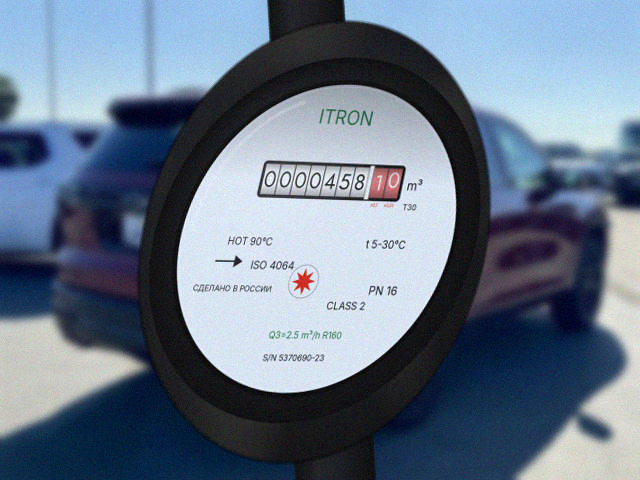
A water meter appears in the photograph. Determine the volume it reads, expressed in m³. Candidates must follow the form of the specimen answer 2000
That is 458.10
